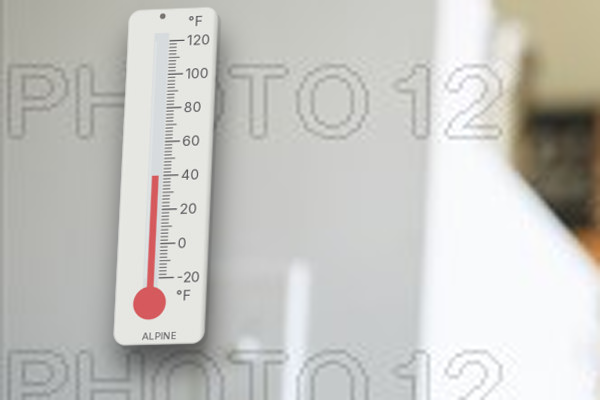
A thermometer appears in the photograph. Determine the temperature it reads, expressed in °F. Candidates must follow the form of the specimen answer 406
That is 40
